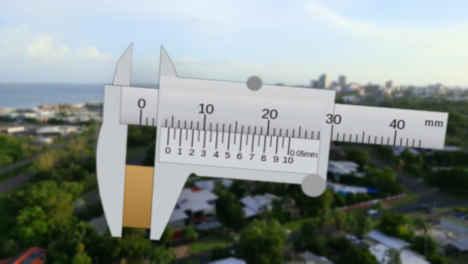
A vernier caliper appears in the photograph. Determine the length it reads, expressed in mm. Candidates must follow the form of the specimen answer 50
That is 4.5
